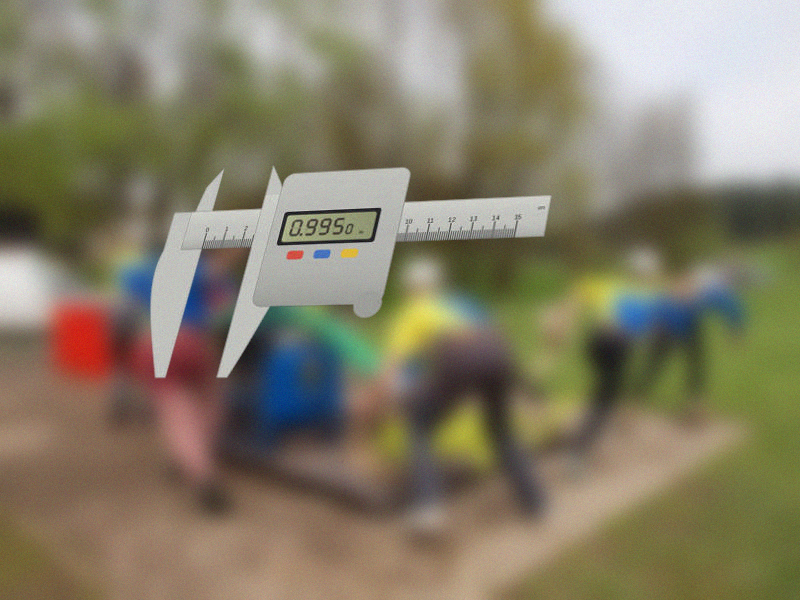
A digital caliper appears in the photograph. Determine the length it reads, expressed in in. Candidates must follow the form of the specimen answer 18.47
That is 0.9950
